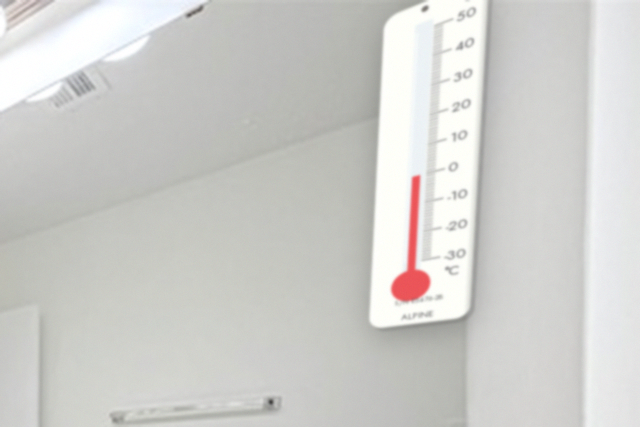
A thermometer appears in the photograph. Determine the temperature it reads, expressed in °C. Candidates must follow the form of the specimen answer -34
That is 0
